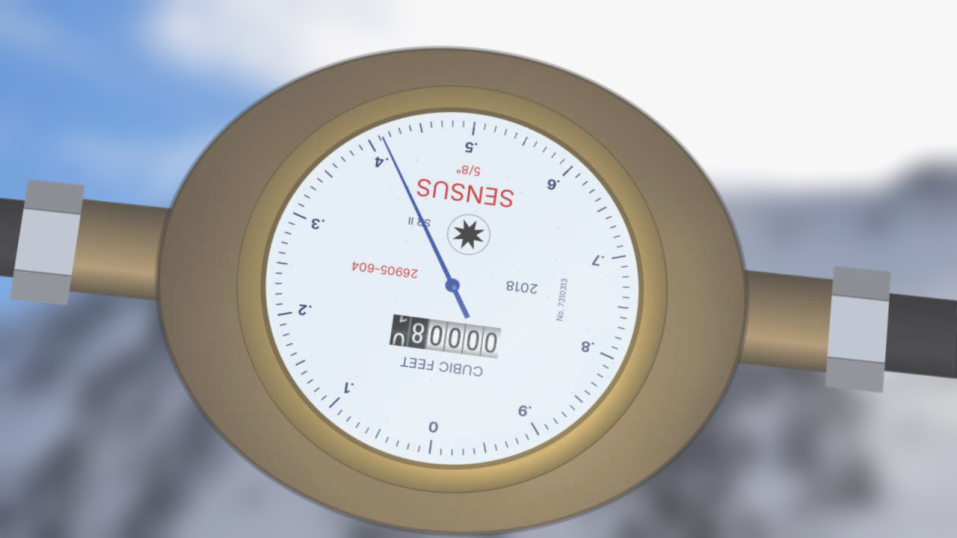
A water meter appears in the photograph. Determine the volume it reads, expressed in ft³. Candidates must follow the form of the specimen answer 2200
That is 80.41
